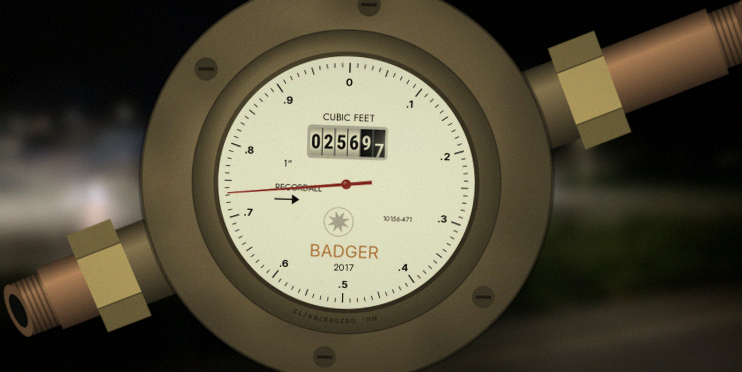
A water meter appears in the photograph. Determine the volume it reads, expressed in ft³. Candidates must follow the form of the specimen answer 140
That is 25696.73
